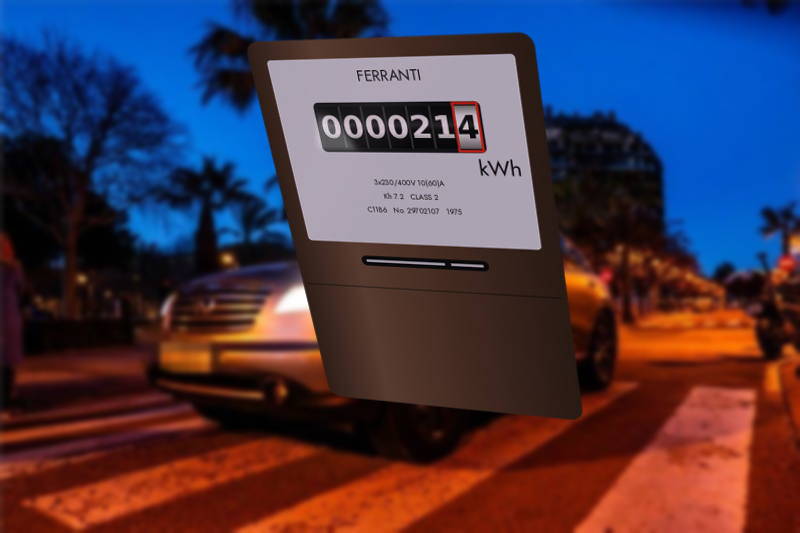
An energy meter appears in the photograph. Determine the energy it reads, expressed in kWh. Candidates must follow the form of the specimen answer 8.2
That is 21.4
